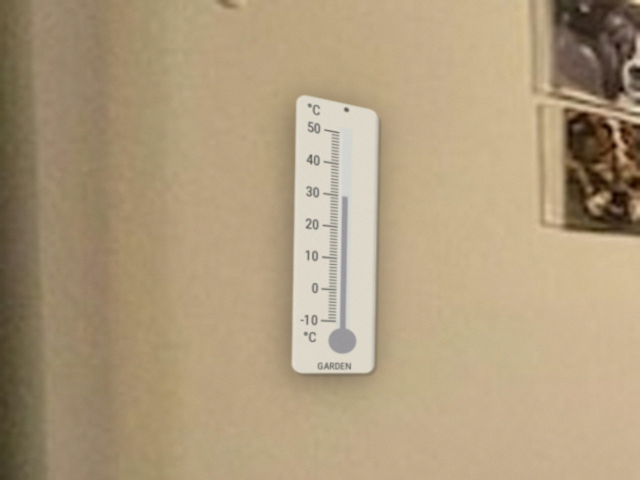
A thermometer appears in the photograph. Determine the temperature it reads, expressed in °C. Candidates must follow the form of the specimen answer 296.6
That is 30
